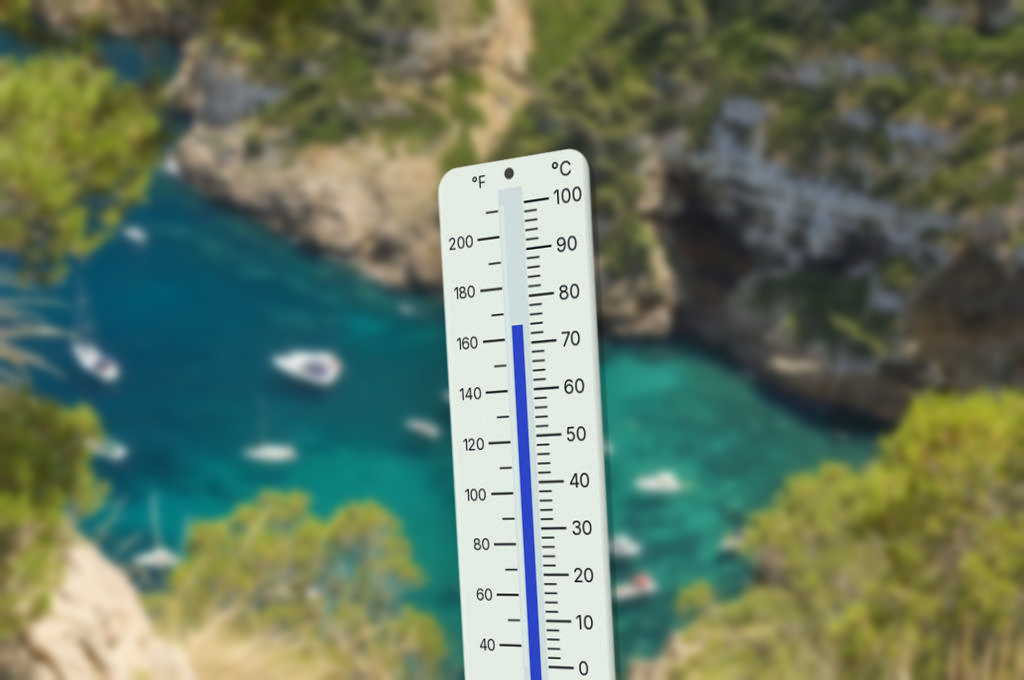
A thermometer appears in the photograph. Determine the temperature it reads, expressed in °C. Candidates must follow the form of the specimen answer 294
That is 74
